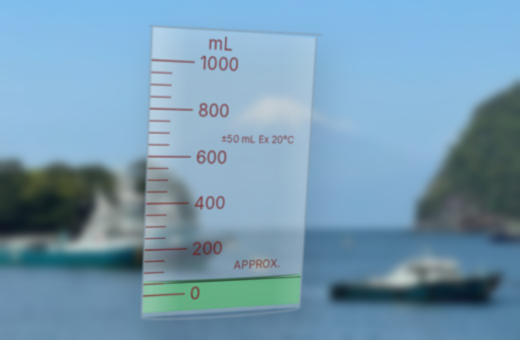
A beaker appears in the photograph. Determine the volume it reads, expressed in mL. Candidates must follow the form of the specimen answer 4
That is 50
